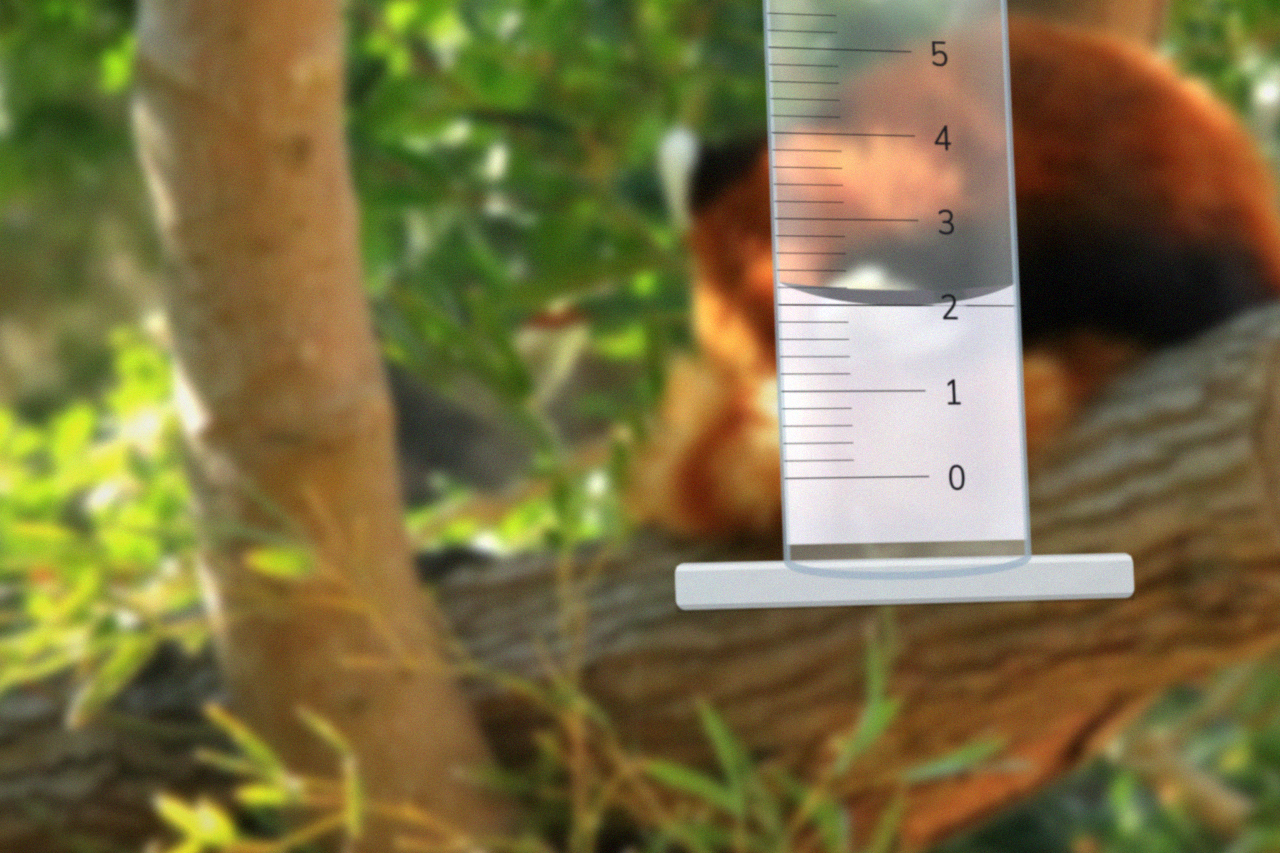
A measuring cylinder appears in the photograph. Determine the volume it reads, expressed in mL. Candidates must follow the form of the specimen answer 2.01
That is 2
